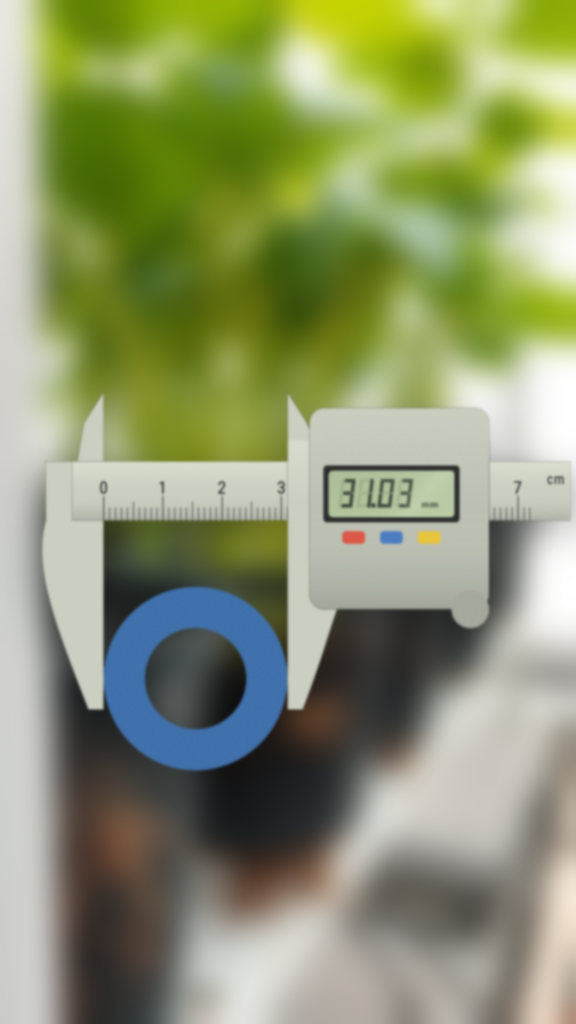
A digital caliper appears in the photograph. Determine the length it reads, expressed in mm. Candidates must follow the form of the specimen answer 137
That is 31.03
